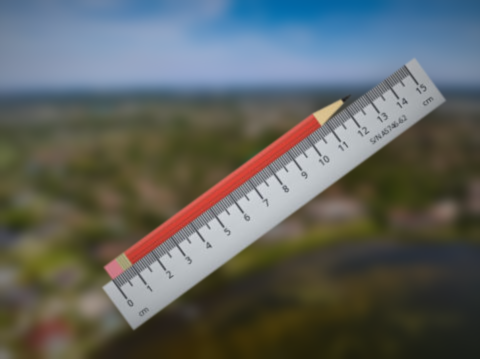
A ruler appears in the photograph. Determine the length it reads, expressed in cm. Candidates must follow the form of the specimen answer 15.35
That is 12.5
